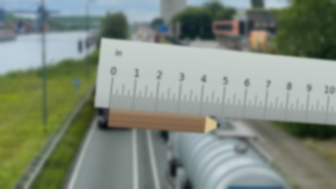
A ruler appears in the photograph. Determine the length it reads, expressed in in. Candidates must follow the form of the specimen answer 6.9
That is 5
